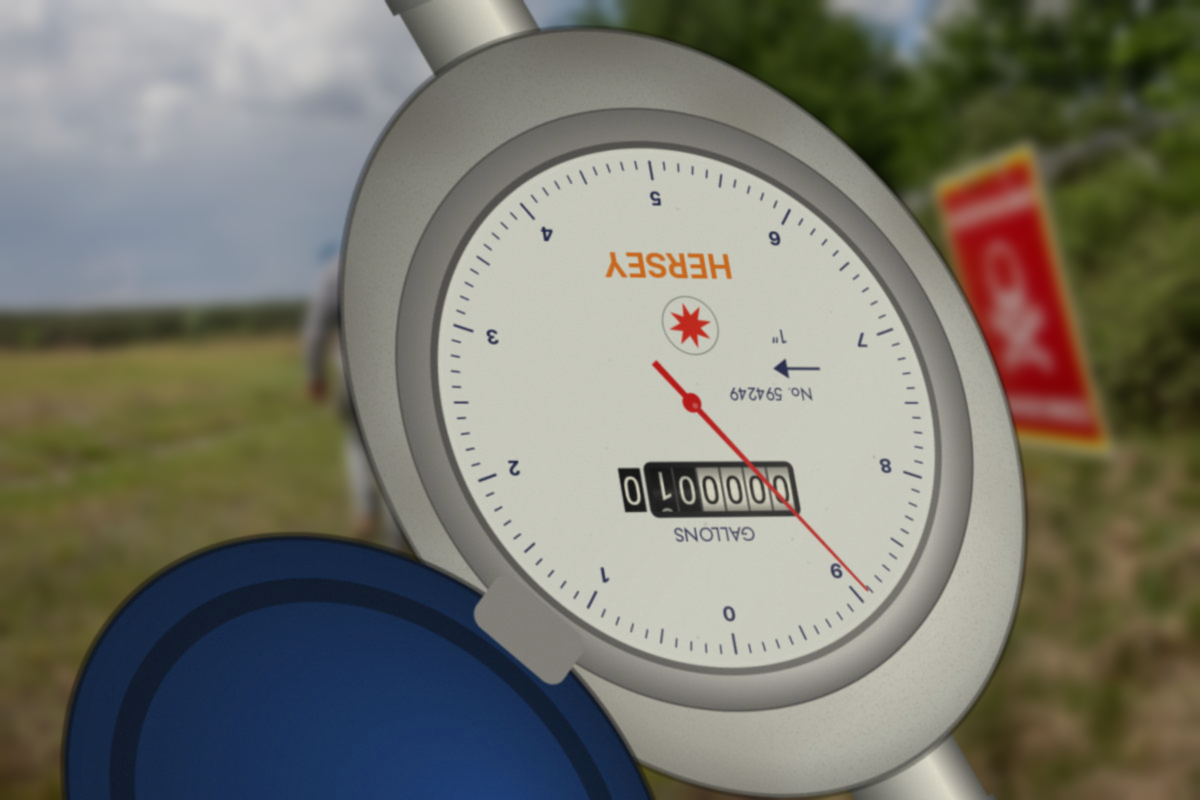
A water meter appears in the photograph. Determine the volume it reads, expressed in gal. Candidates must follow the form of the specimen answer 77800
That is 8.9
